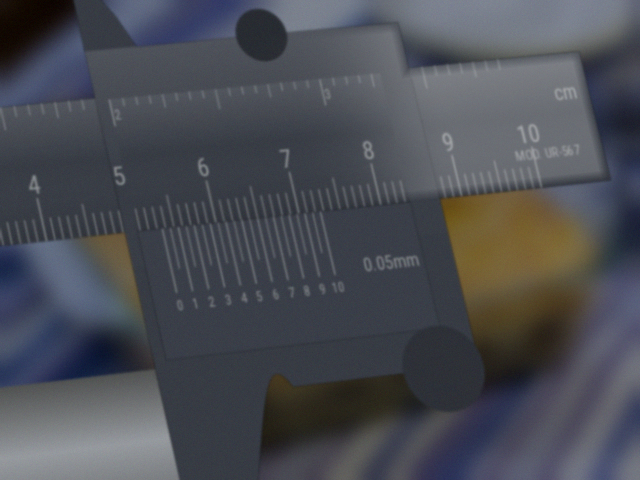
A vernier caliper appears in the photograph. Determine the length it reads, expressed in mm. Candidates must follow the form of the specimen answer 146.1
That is 53.6
